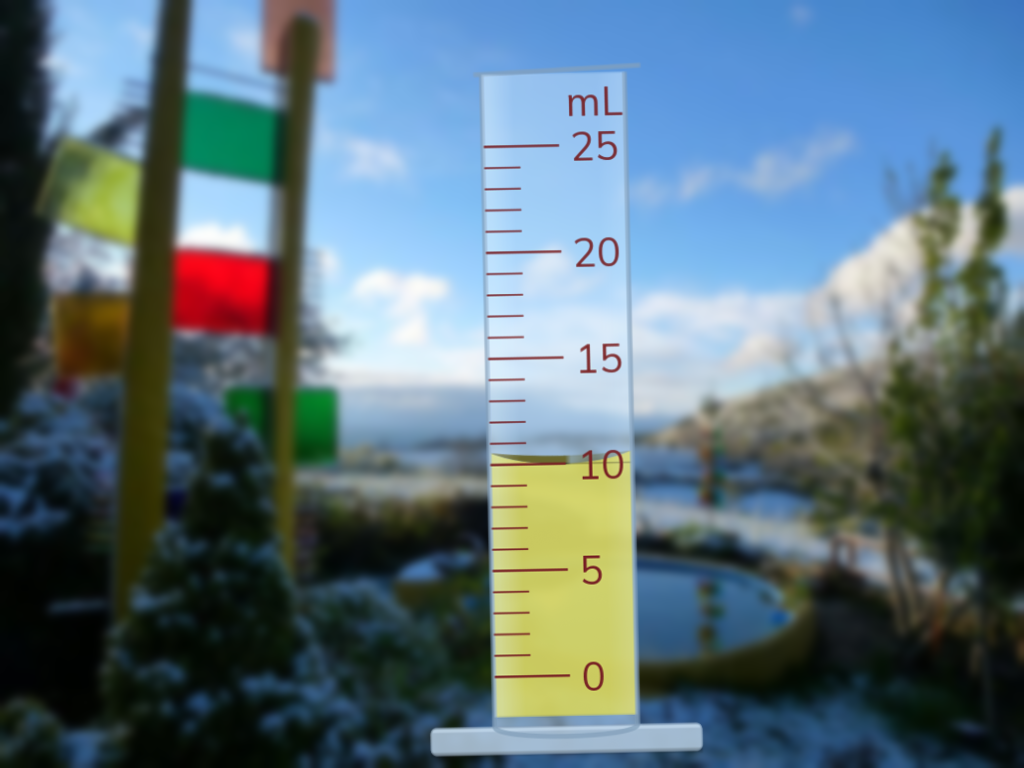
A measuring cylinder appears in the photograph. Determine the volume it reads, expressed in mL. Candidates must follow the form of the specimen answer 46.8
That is 10
